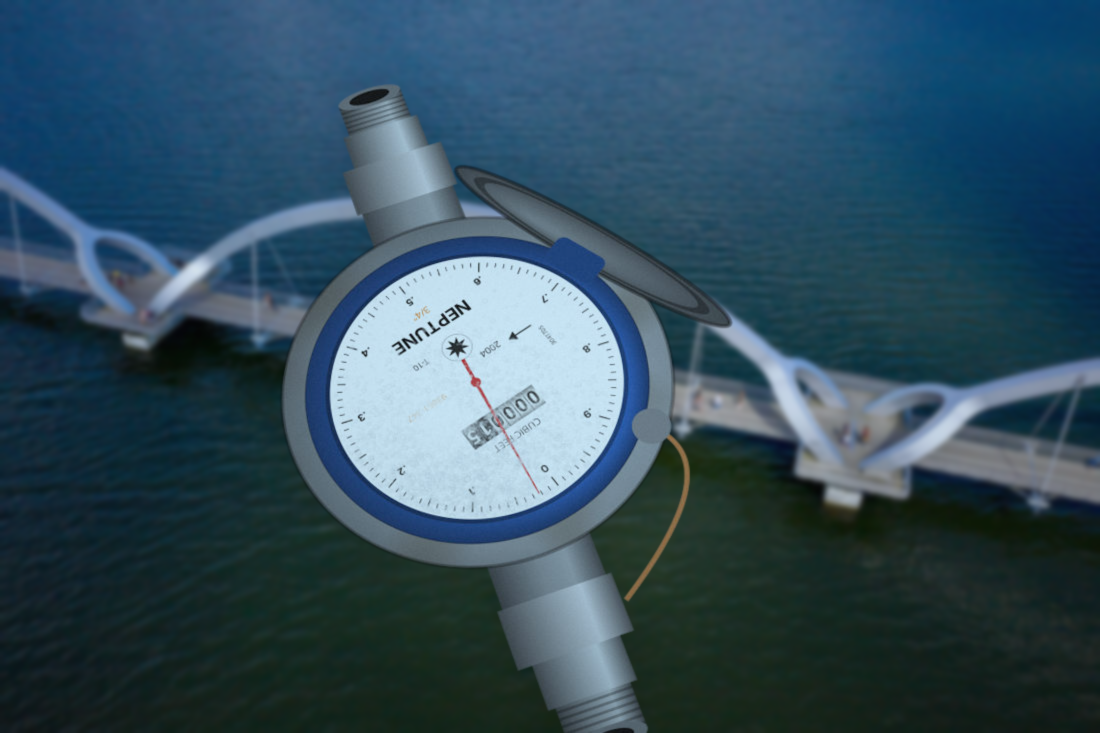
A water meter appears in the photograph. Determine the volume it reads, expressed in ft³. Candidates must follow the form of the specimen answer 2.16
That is 15.02
